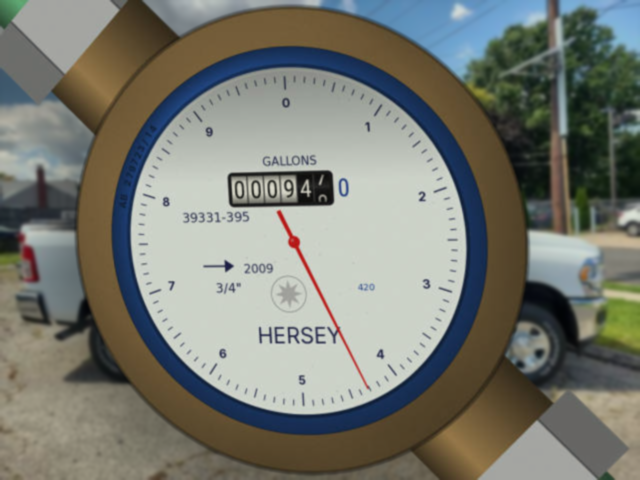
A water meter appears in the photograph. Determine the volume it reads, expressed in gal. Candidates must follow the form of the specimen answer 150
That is 9474.3
